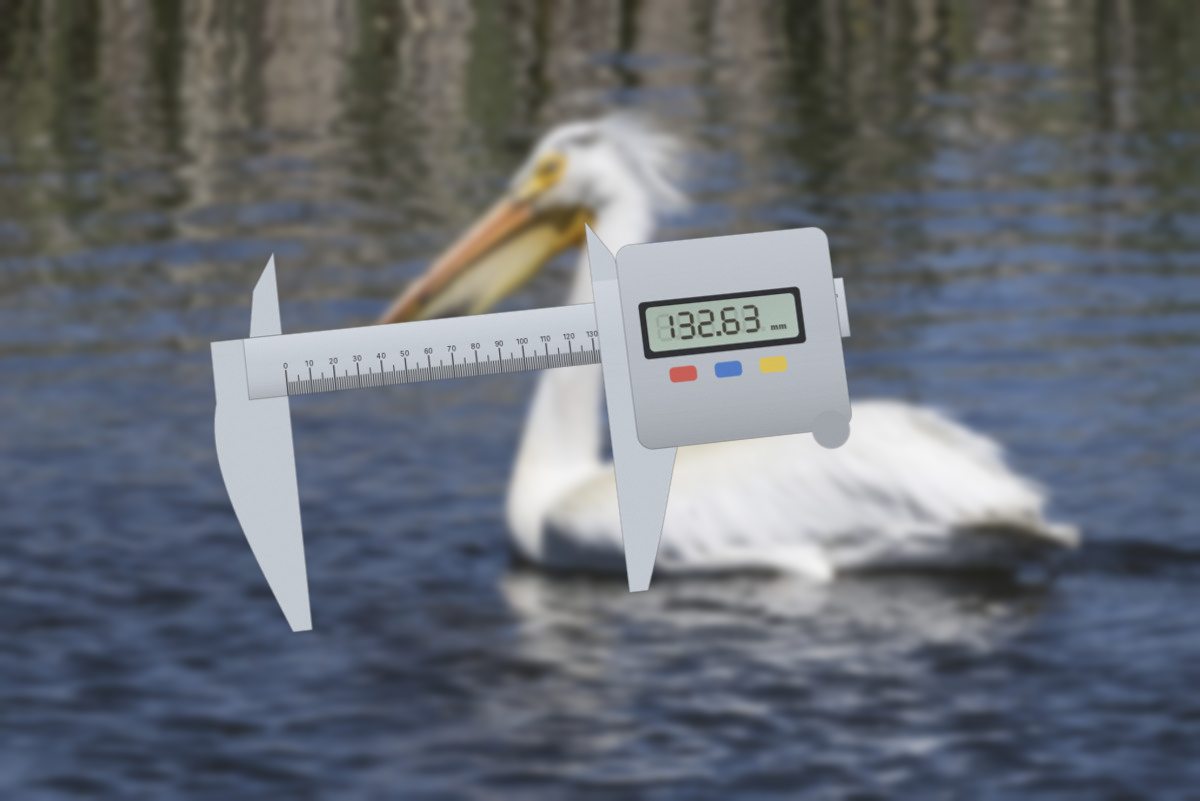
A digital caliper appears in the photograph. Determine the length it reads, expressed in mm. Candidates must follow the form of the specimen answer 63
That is 132.63
